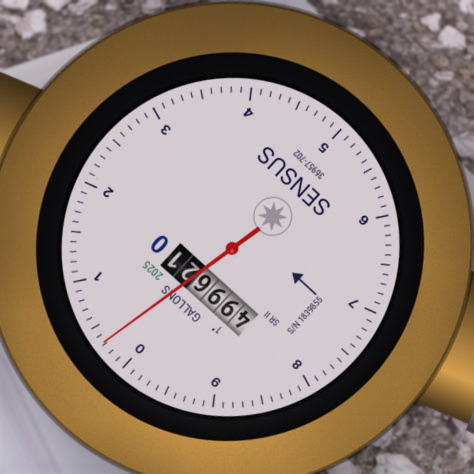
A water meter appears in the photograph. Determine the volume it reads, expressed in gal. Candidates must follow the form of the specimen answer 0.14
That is 4996210.3
